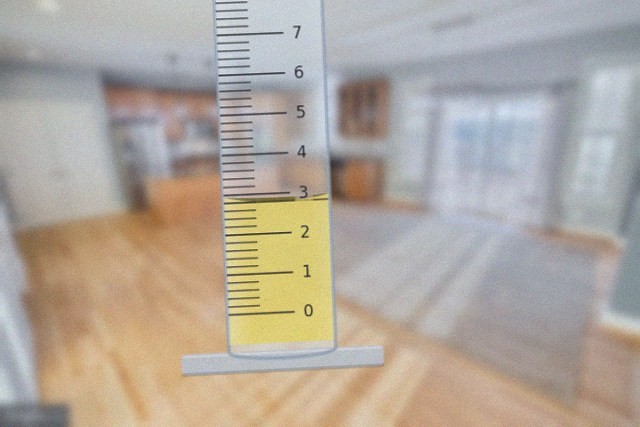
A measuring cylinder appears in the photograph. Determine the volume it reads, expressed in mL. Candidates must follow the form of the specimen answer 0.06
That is 2.8
